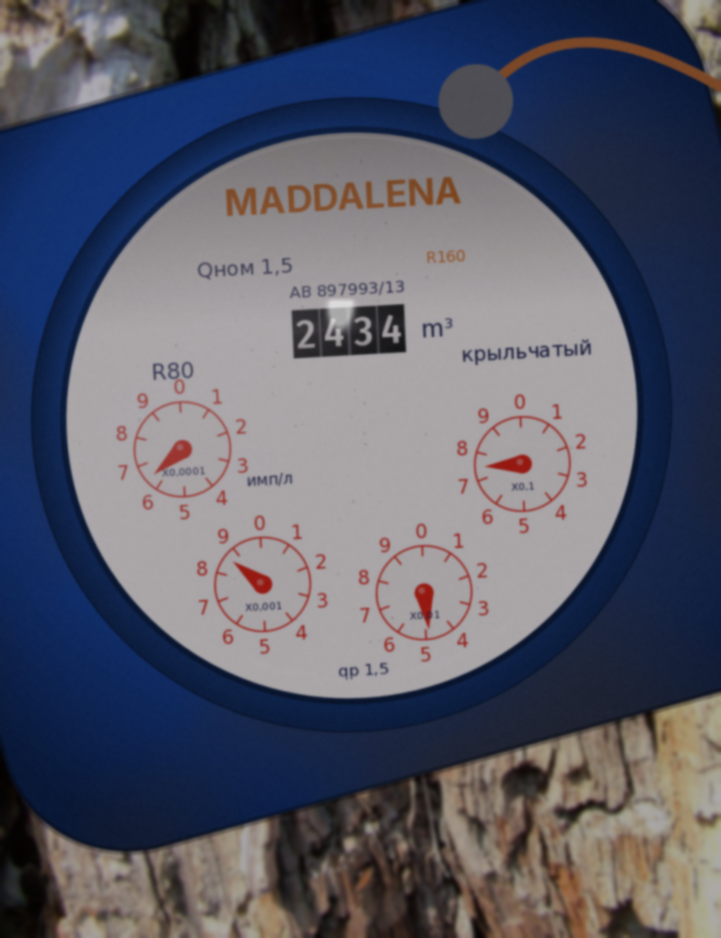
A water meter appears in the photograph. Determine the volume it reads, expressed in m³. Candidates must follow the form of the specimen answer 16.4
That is 2434.7486
